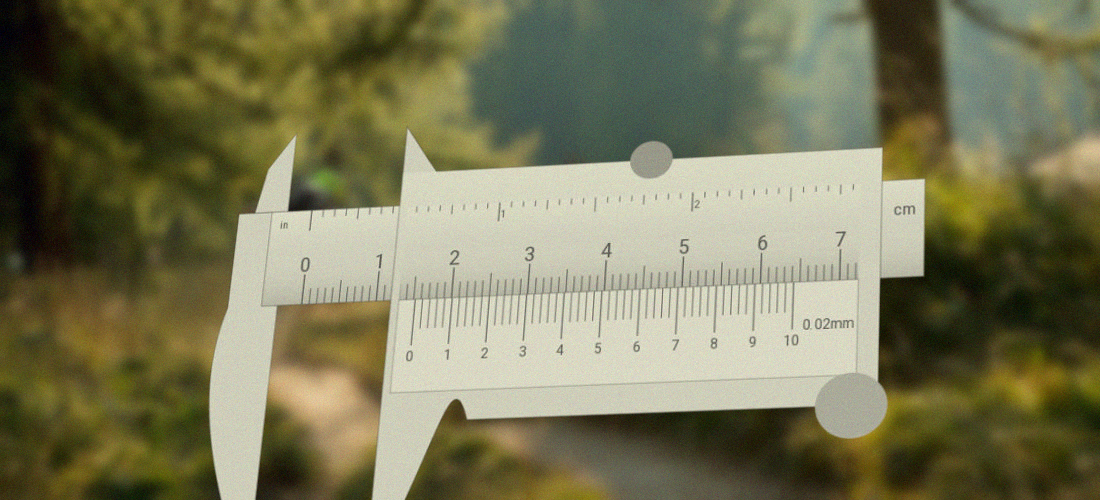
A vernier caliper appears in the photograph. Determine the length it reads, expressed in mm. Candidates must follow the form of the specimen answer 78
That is 15.2
